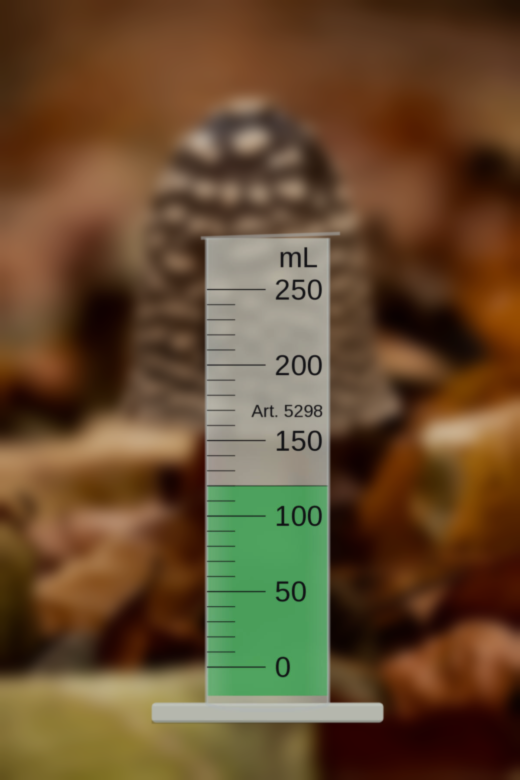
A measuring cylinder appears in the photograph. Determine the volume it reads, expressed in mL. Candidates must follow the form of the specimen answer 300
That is 120
